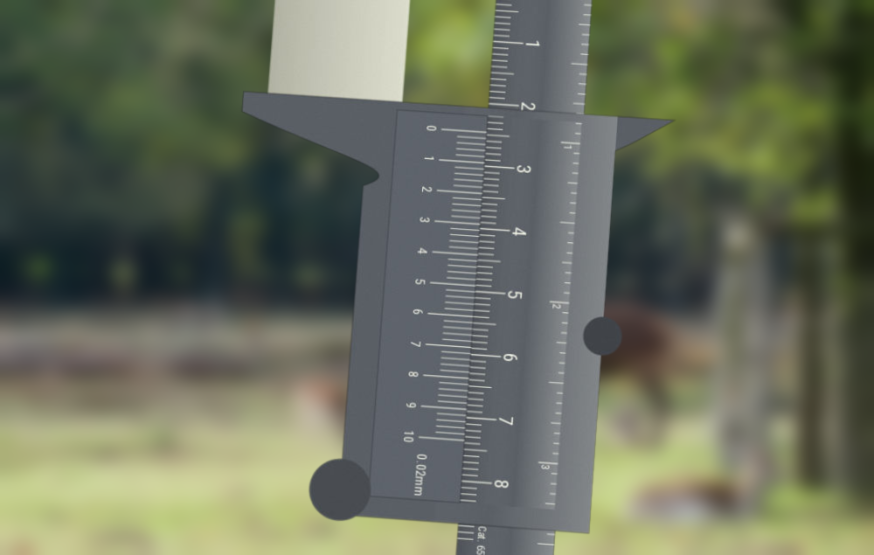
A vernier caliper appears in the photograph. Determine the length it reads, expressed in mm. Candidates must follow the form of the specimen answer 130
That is 24.6
